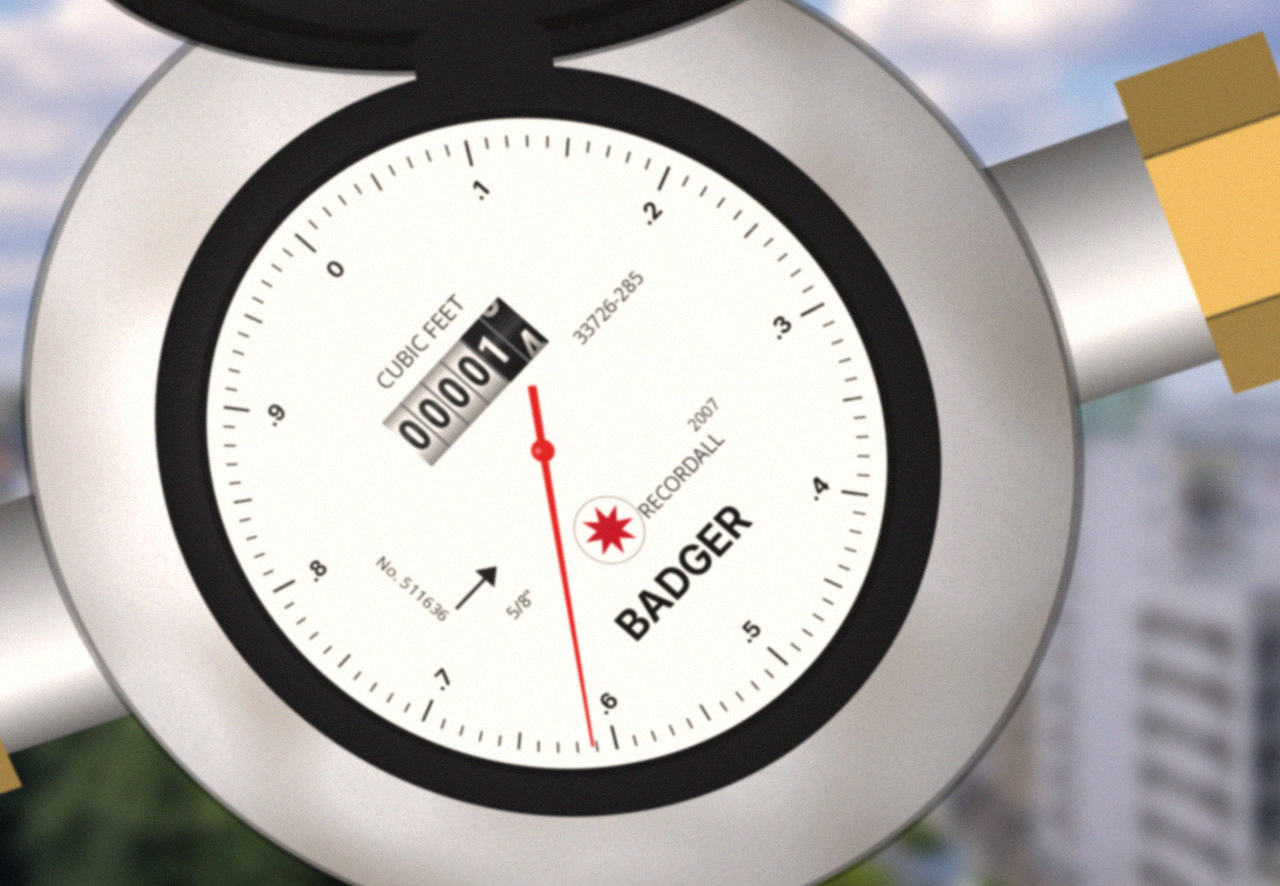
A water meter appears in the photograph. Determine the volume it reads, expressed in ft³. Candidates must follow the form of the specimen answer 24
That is 13.61
